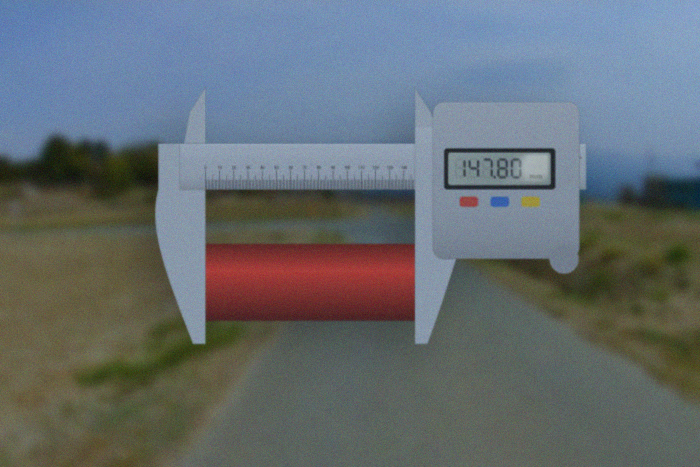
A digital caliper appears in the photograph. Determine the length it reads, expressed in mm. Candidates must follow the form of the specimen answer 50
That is 147.80
